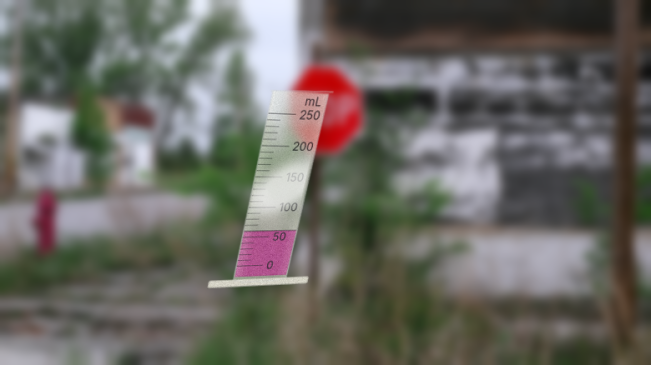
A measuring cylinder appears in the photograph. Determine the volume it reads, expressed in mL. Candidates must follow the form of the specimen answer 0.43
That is 60
